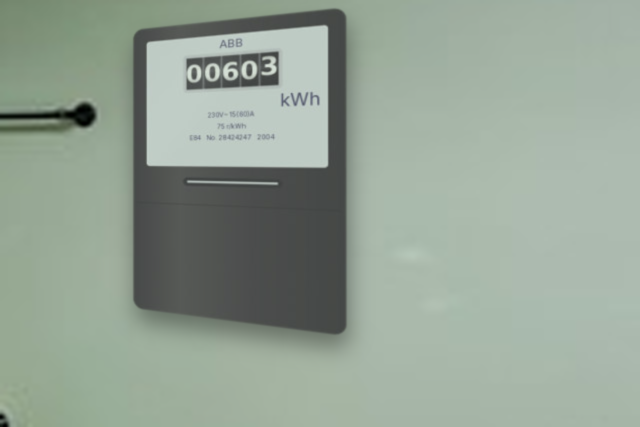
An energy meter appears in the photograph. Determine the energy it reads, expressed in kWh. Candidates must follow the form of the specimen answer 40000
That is 603
